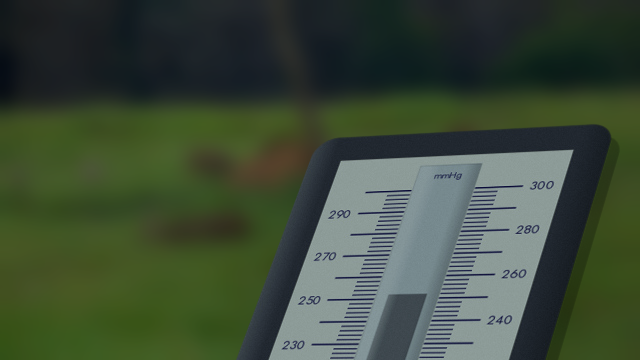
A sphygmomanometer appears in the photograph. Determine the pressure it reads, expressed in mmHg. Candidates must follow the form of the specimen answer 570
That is 252
